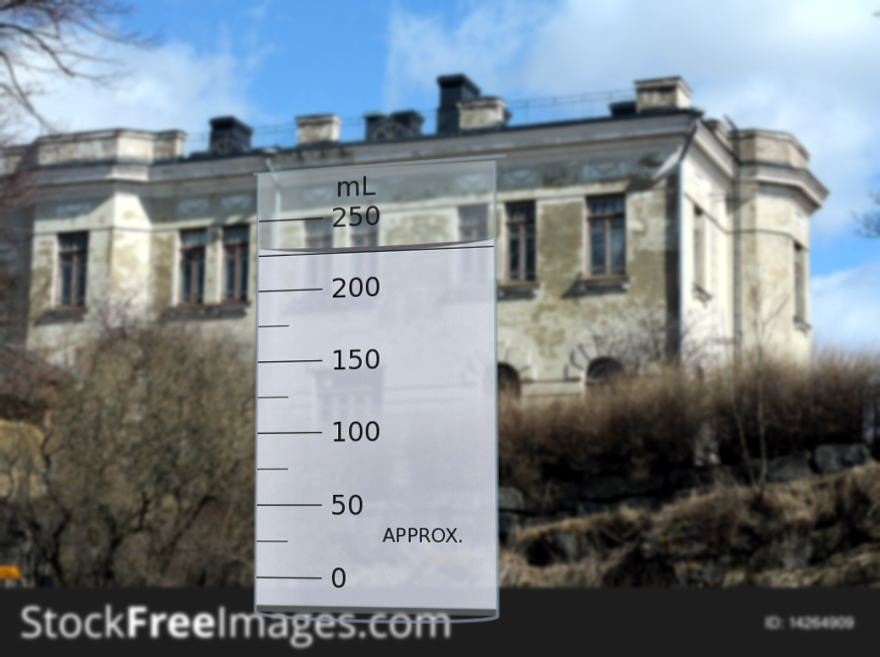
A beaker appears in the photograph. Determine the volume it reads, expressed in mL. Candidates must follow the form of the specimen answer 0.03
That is 225
